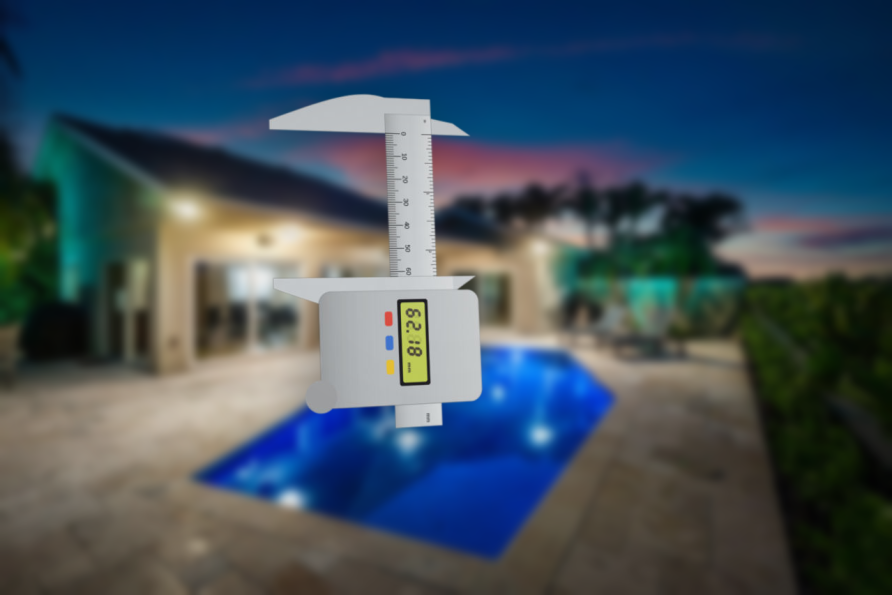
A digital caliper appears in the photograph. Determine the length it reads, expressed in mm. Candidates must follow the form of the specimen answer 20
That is 62.18
